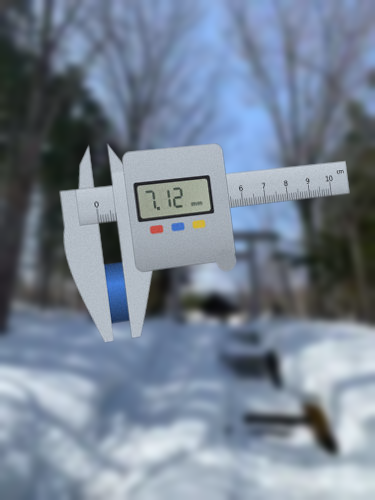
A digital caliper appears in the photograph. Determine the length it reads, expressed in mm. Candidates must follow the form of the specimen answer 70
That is 7.12
